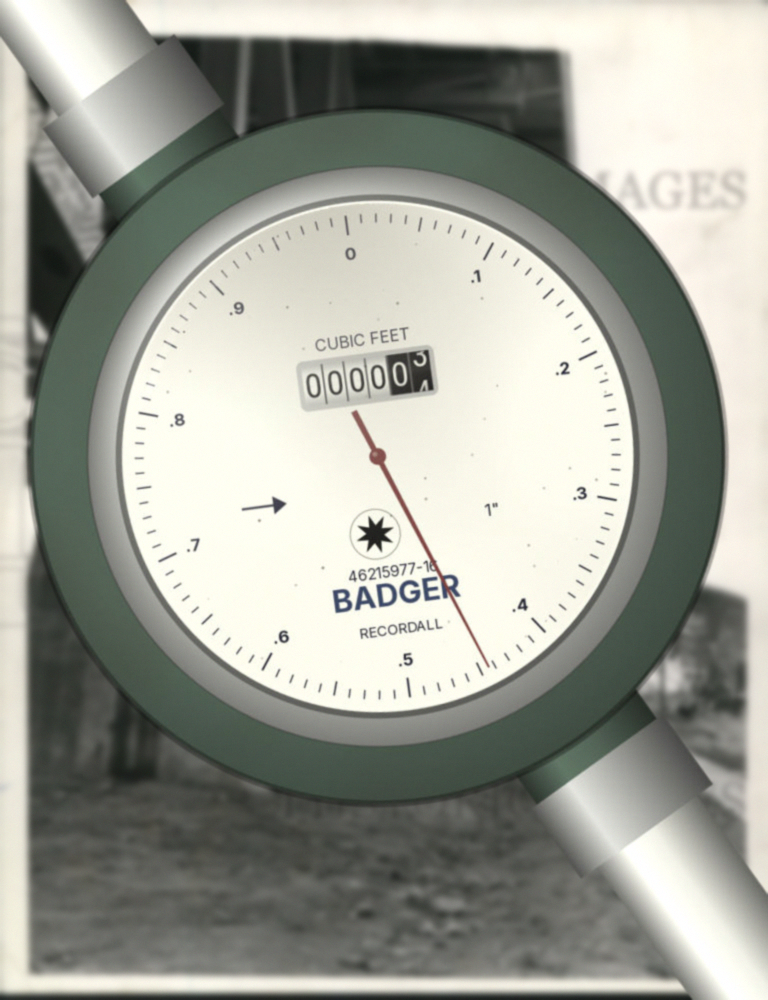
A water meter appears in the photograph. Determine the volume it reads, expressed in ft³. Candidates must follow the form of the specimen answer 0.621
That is 3.44
